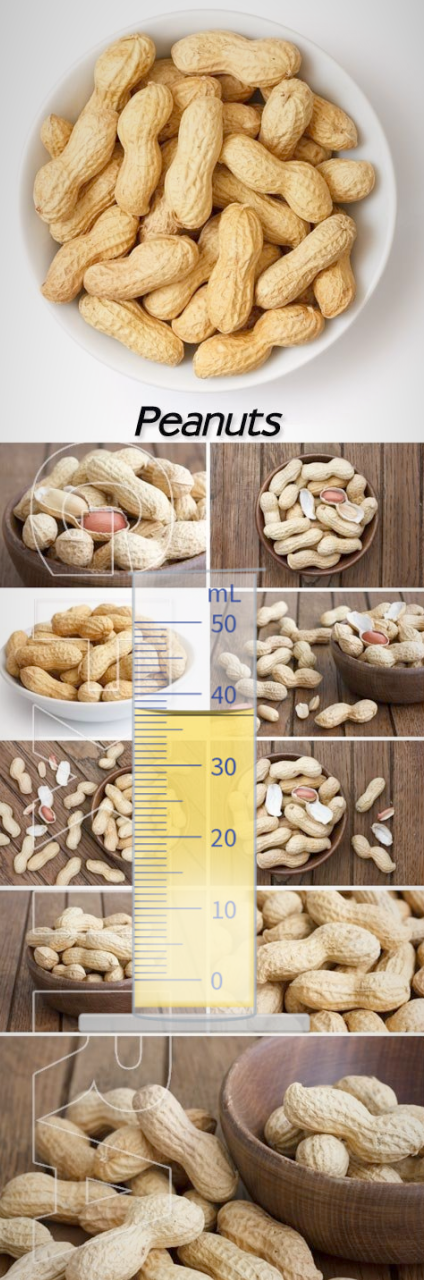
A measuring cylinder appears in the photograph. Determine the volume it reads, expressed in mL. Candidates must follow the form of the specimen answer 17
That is 37
